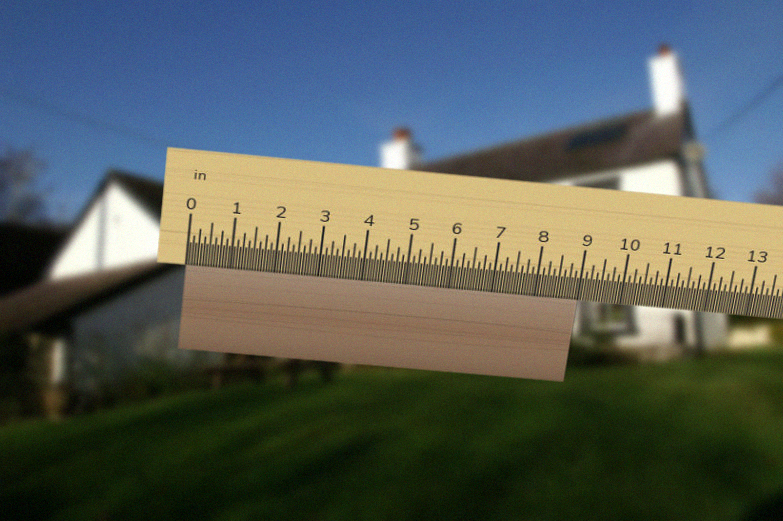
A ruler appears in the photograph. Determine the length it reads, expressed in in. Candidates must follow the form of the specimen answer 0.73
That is 9
